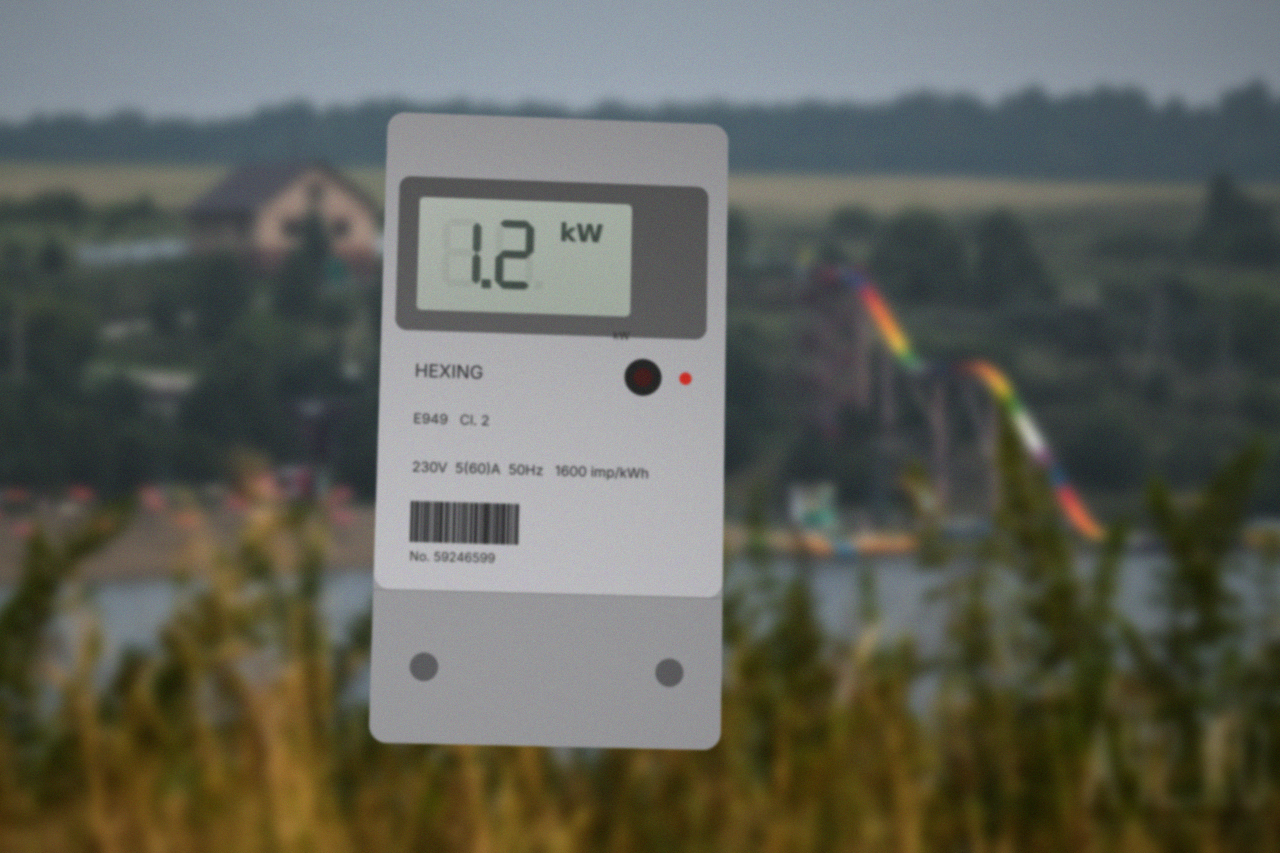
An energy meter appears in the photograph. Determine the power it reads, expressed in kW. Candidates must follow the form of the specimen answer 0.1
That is 1.2
